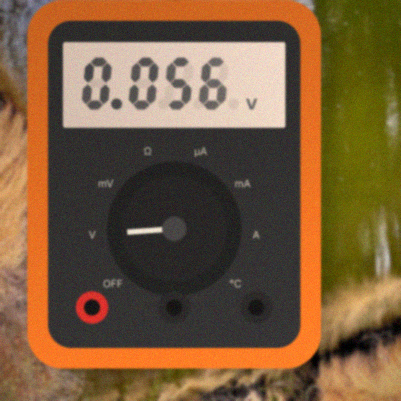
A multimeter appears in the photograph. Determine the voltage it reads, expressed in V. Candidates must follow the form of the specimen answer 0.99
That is 0.056
